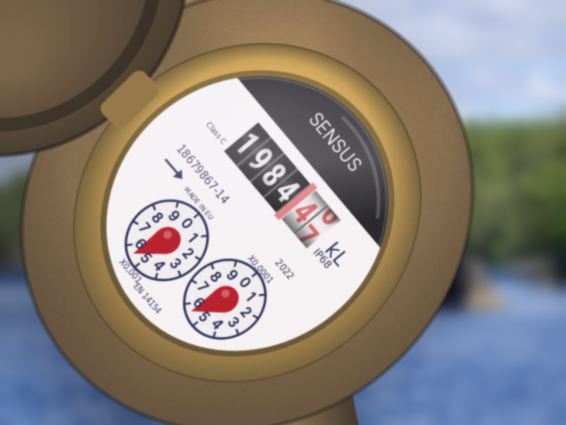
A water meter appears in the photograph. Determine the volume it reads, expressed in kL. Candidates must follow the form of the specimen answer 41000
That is 1984.4655
